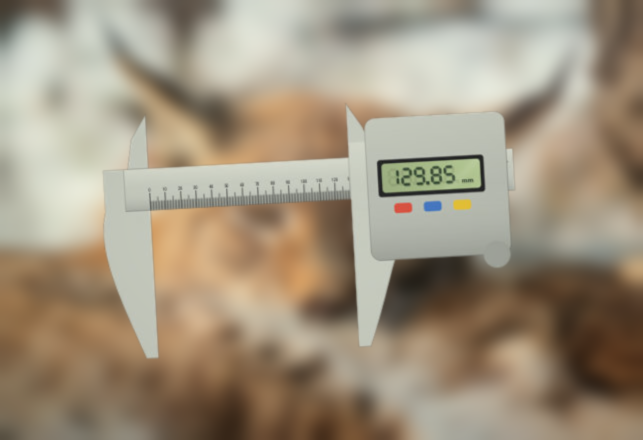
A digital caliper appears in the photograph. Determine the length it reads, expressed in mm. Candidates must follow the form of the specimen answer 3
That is 129.85
